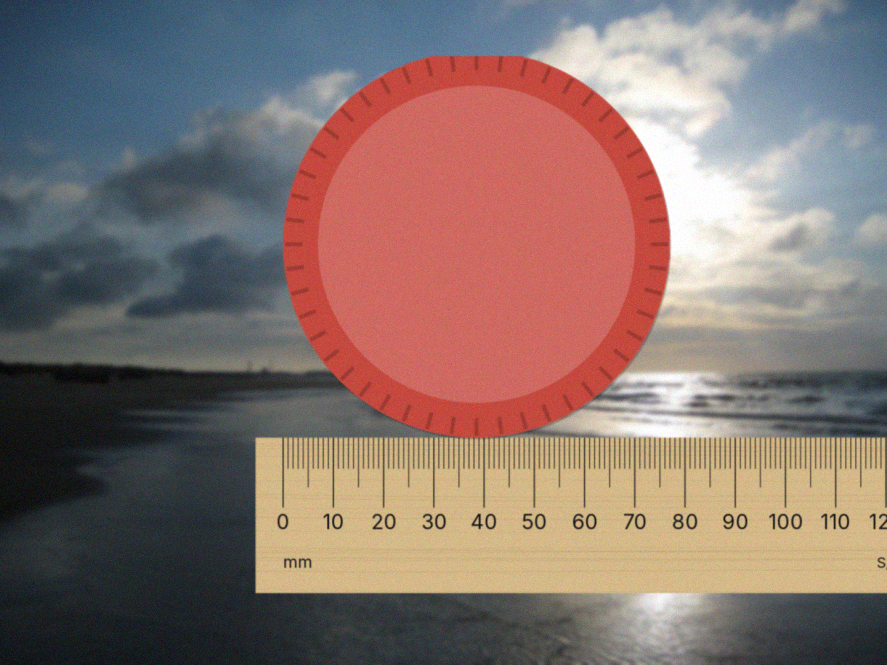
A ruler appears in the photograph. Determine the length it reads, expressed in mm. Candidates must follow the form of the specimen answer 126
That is 77
